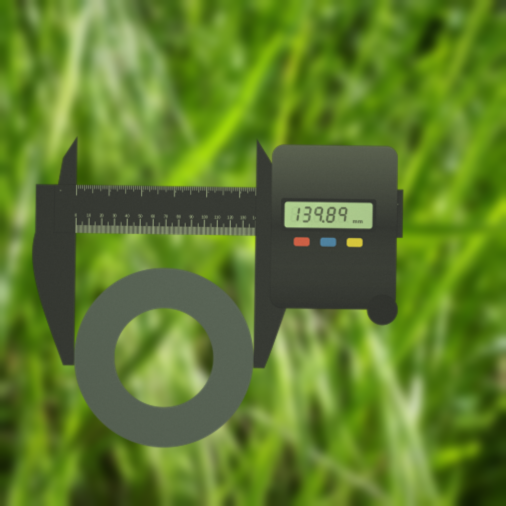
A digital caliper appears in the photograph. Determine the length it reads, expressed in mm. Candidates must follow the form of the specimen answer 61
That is 139.89
